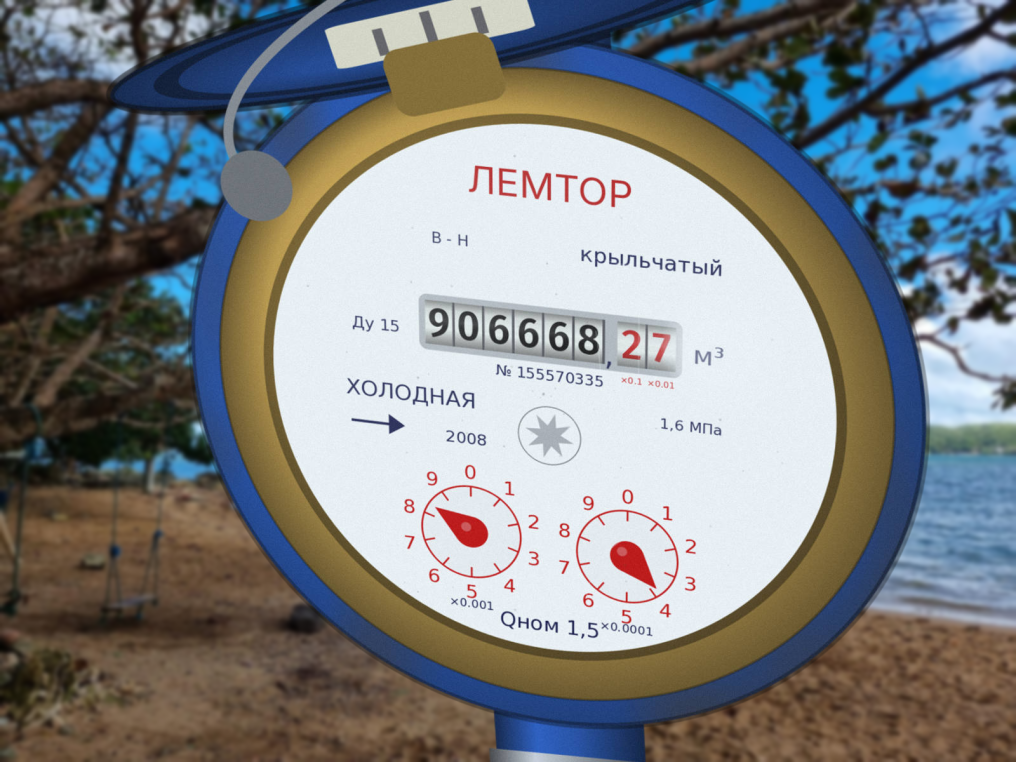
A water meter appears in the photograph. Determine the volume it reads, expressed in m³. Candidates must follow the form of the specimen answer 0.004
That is 906668.2783
